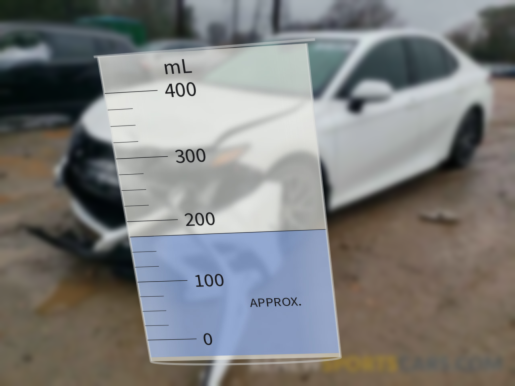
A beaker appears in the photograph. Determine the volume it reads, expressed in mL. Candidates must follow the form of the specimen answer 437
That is 175
